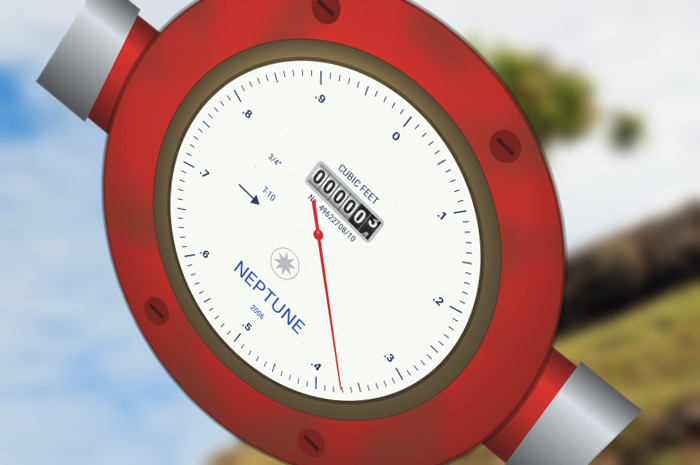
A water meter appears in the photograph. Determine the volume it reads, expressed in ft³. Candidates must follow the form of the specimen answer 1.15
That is 3.37
